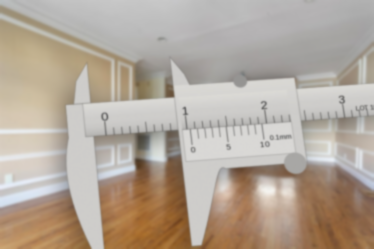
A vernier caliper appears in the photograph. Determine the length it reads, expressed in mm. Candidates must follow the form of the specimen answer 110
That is 10.4
